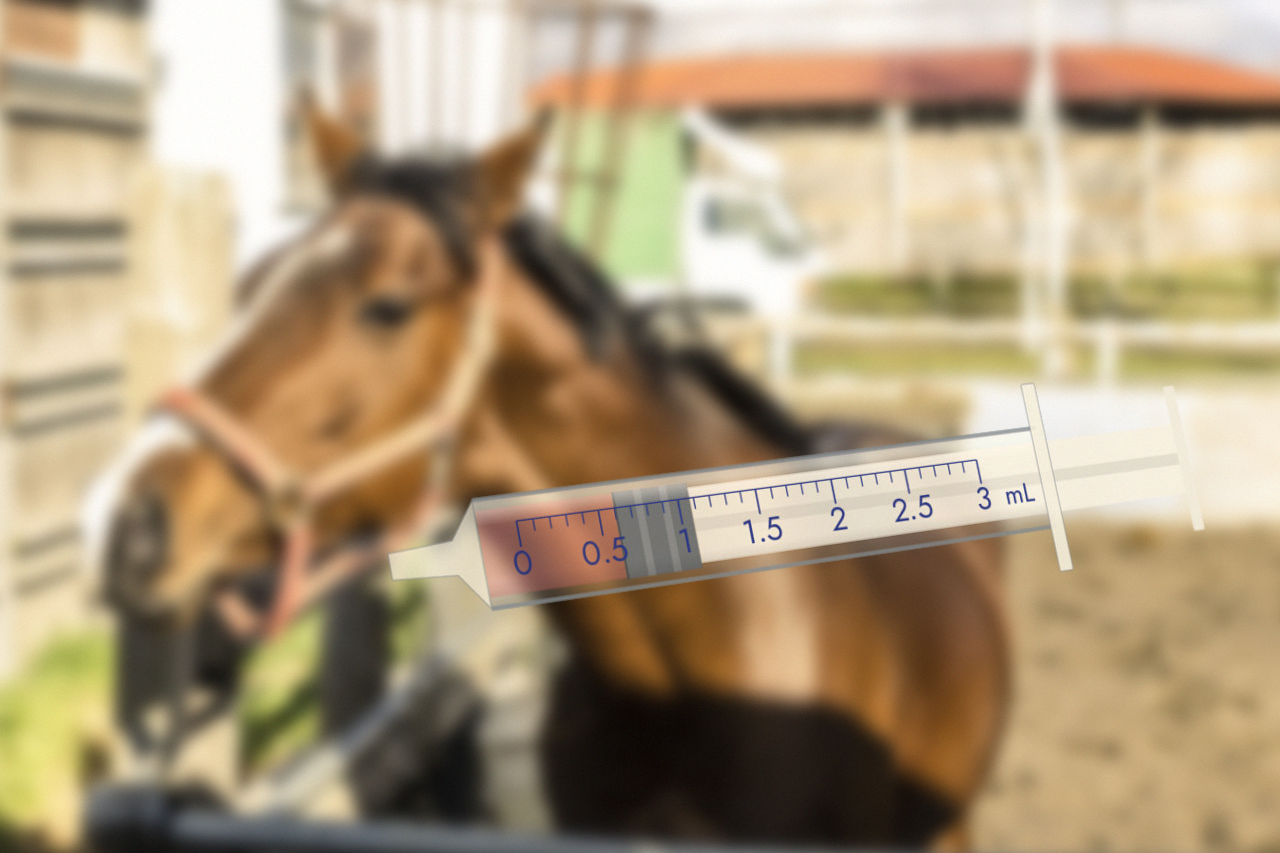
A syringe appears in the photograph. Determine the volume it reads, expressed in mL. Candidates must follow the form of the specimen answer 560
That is 0.6
